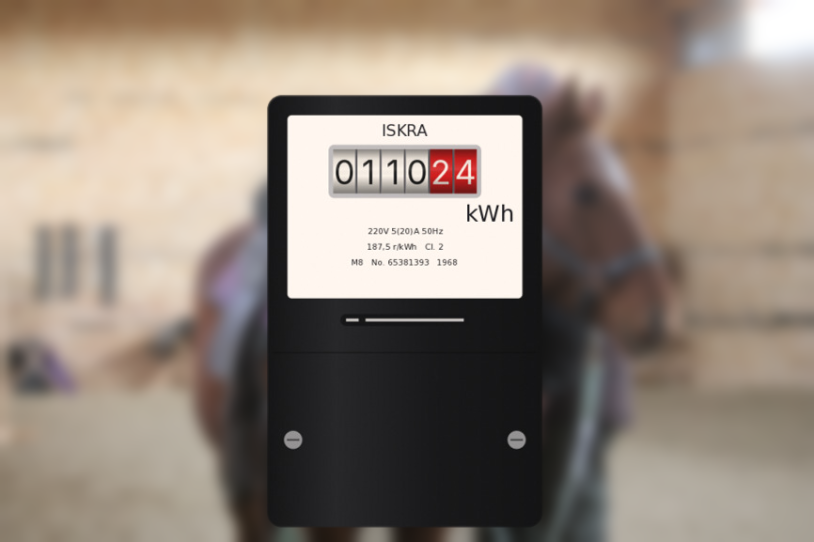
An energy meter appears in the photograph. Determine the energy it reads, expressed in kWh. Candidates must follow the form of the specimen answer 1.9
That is 110.24
